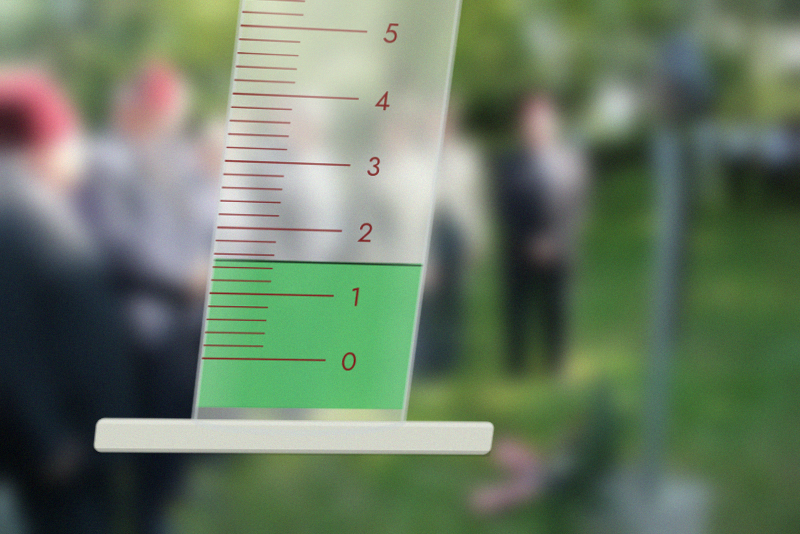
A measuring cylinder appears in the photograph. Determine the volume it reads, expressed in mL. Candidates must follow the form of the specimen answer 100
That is 1.5
